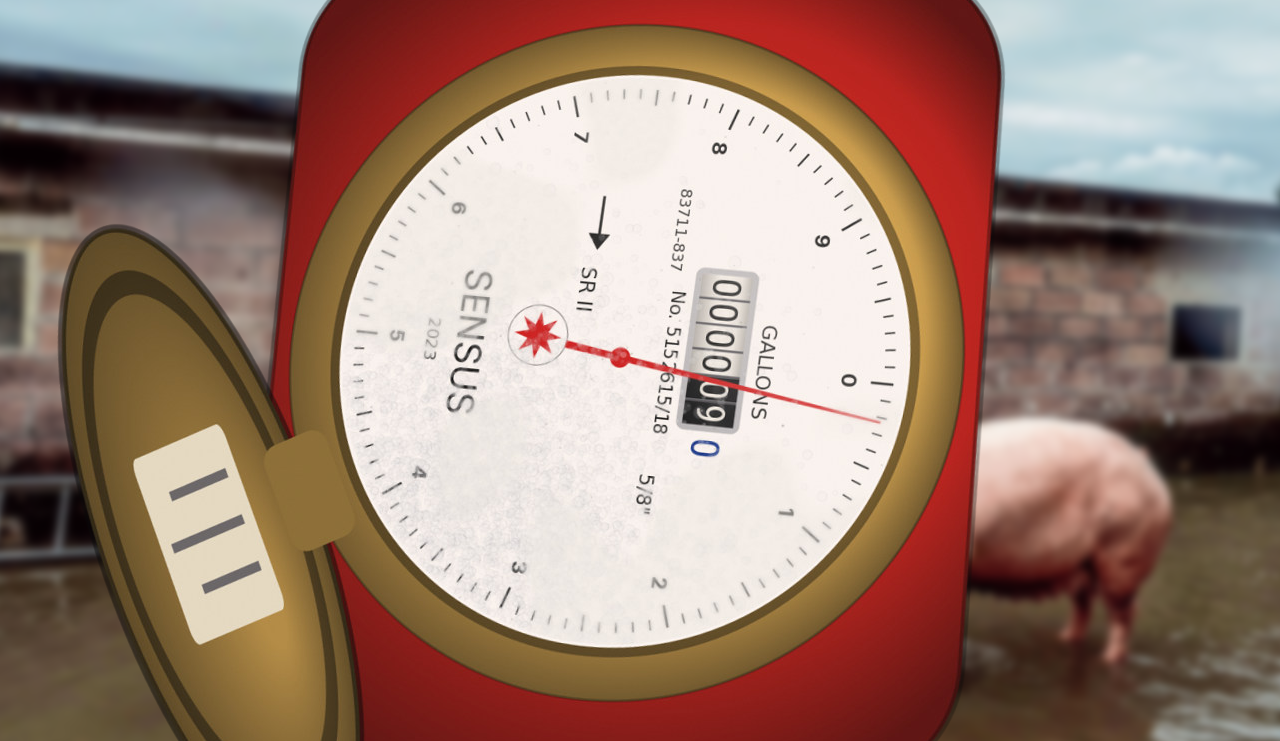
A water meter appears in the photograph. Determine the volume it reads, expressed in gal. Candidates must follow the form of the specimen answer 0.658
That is 90.2
